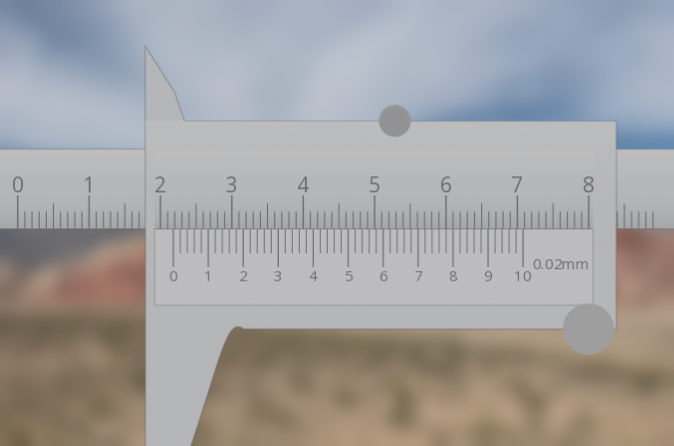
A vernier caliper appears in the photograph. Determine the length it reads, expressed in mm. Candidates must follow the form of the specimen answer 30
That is 21.8
